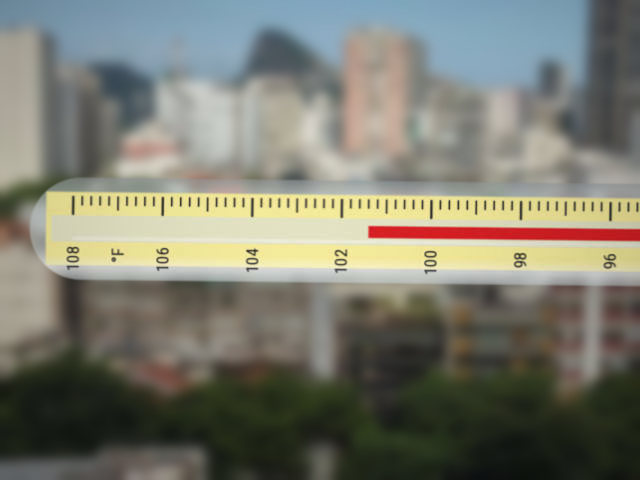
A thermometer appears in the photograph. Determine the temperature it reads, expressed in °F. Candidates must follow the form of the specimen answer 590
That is 101.4
